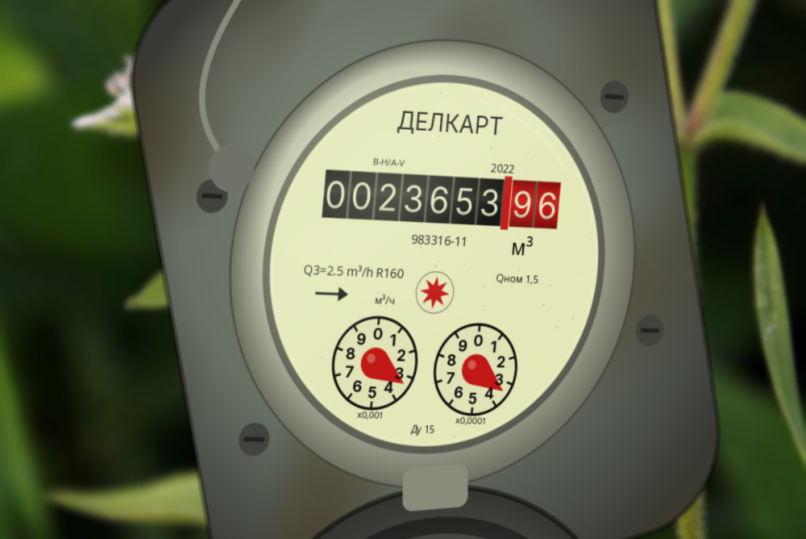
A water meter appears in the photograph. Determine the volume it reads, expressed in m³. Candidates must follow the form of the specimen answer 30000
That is 23653.9633
